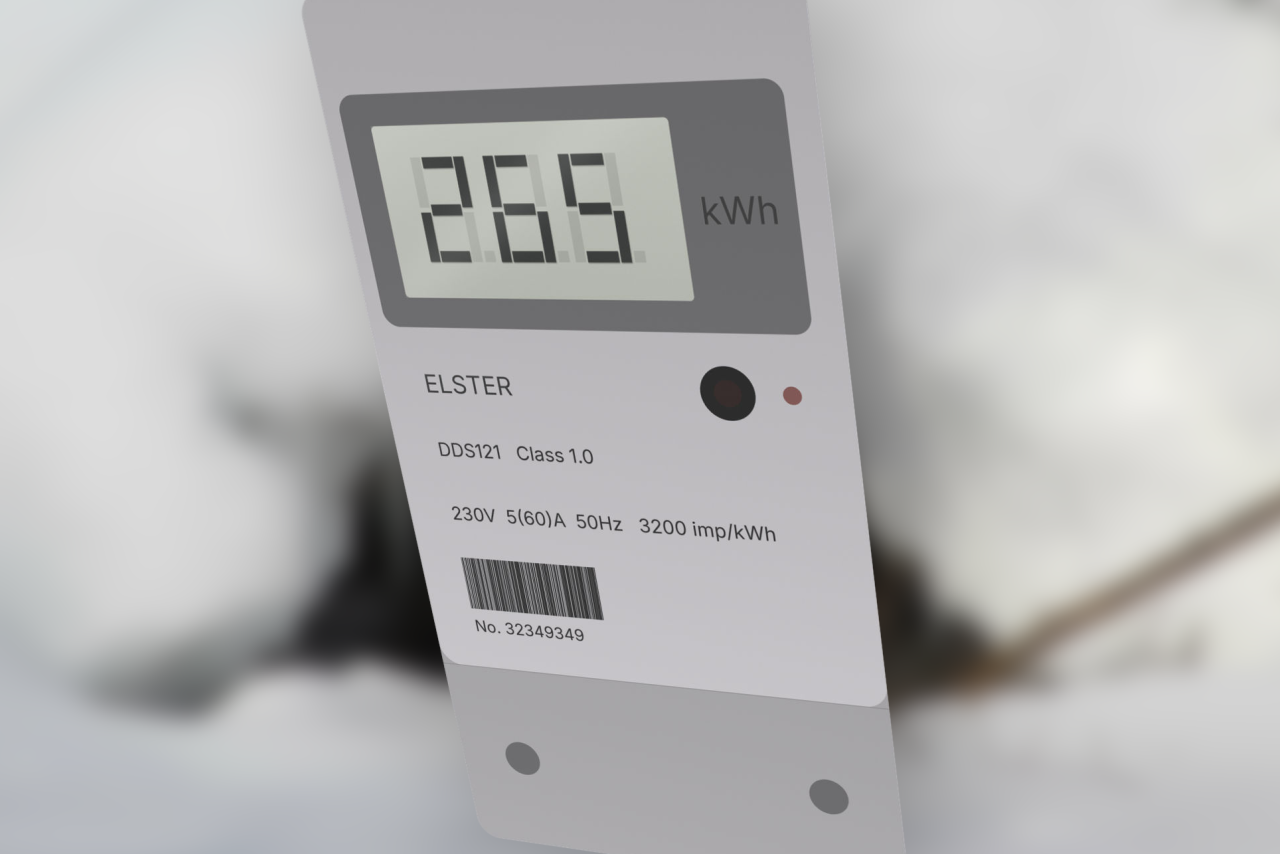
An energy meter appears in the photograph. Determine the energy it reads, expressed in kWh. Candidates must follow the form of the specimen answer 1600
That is 265
